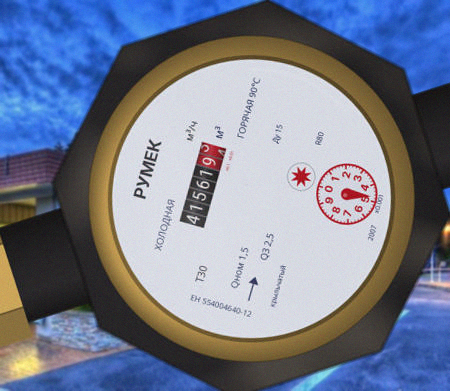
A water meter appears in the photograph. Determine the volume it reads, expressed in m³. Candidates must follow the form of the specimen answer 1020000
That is 41561.934
